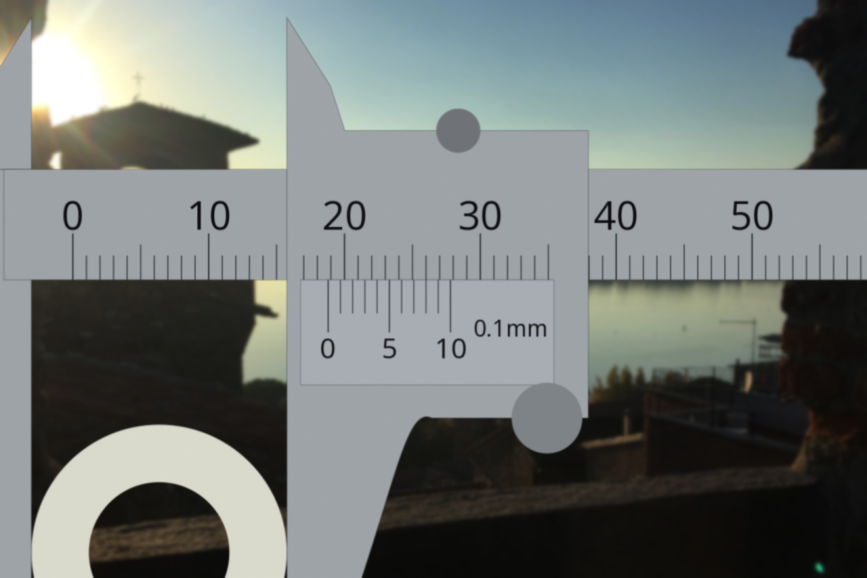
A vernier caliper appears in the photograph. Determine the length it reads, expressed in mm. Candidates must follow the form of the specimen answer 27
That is 18.8
